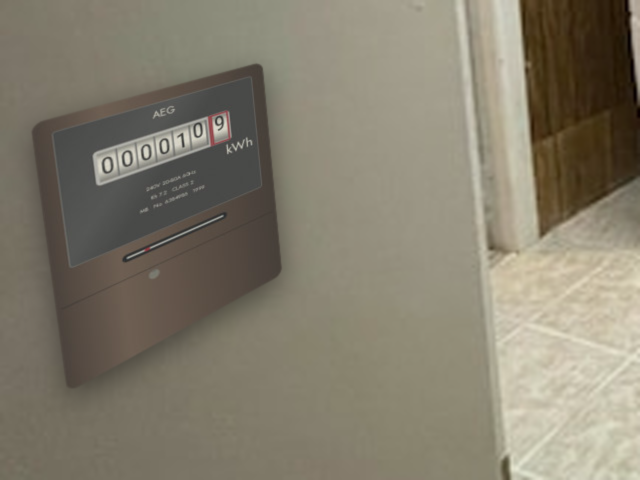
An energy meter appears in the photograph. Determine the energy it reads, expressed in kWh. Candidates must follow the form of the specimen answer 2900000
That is 10.9
